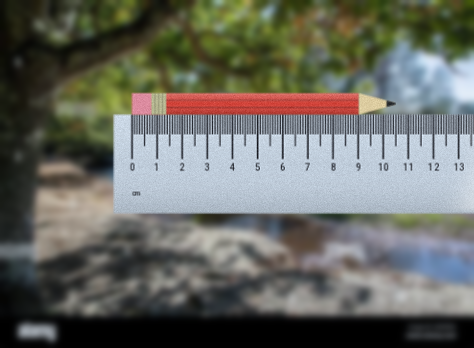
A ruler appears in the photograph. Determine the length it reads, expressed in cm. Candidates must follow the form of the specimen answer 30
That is 10.5
